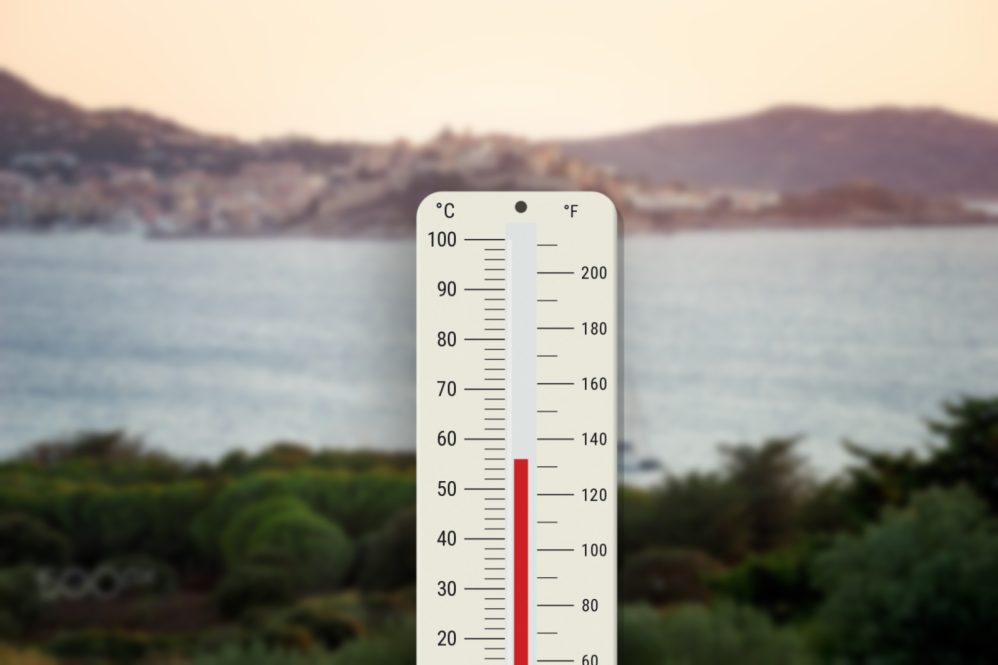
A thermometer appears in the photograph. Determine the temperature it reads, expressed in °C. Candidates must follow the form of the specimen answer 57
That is 56
